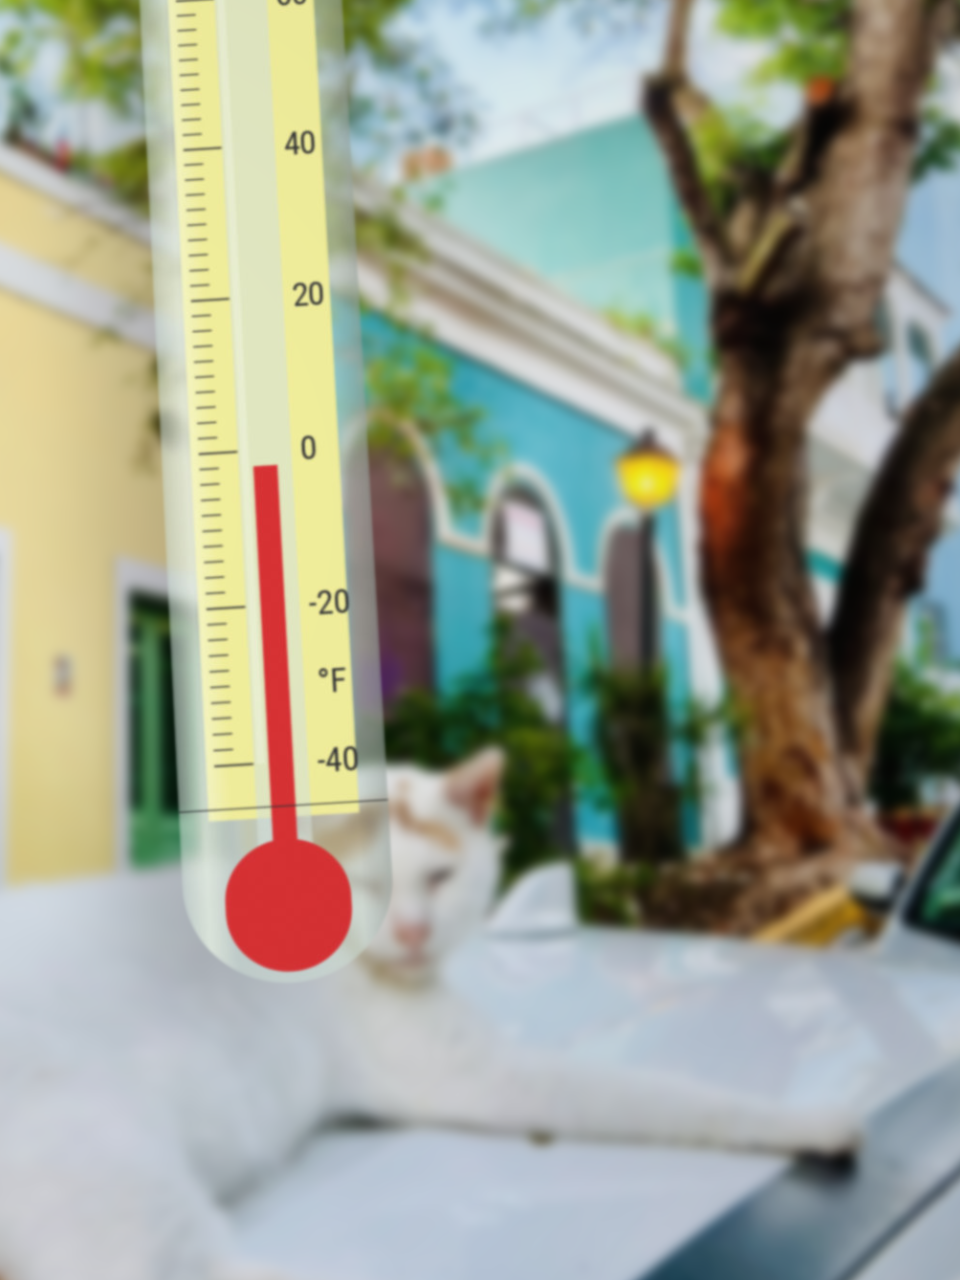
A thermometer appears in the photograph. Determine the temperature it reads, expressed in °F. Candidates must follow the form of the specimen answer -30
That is -2
